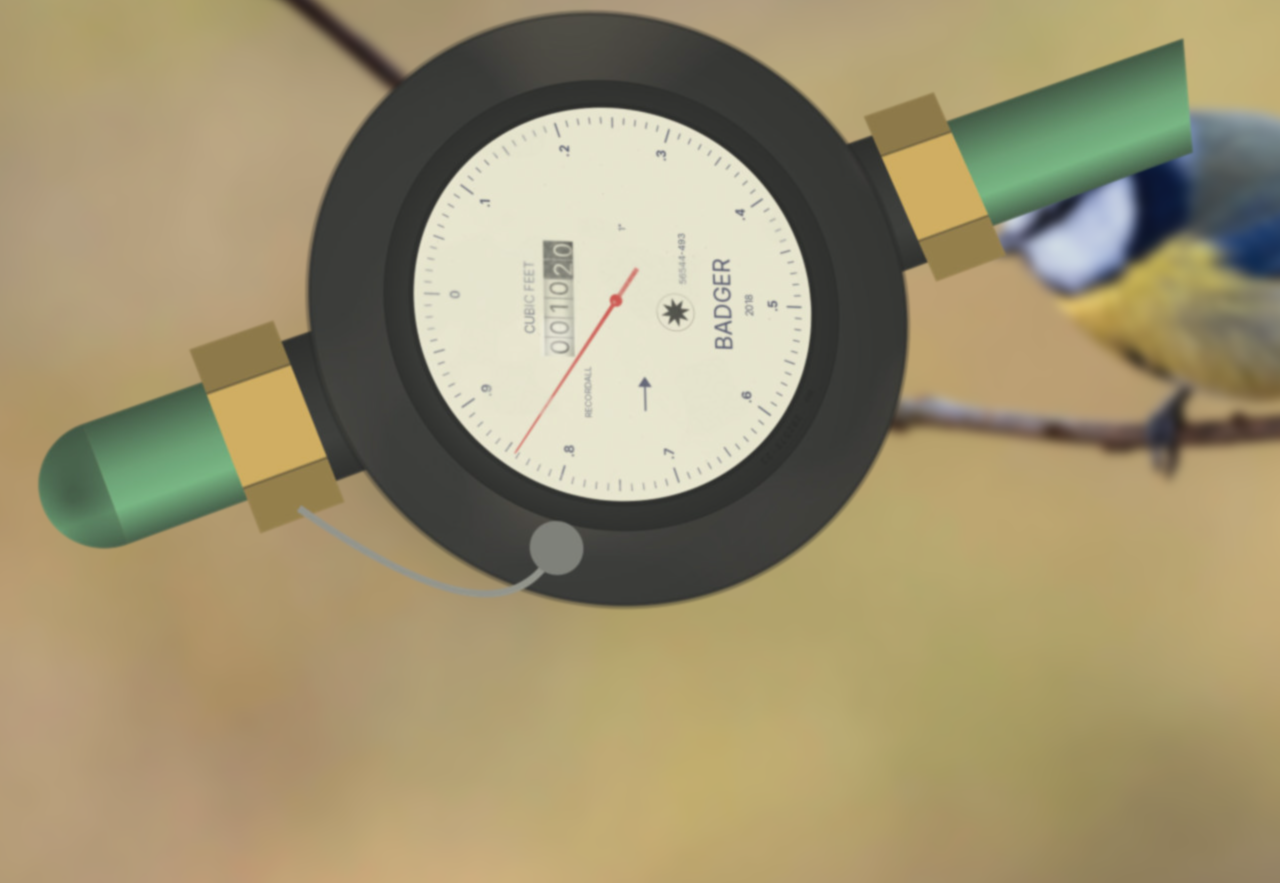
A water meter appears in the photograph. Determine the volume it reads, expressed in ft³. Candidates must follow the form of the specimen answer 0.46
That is 1019.84
